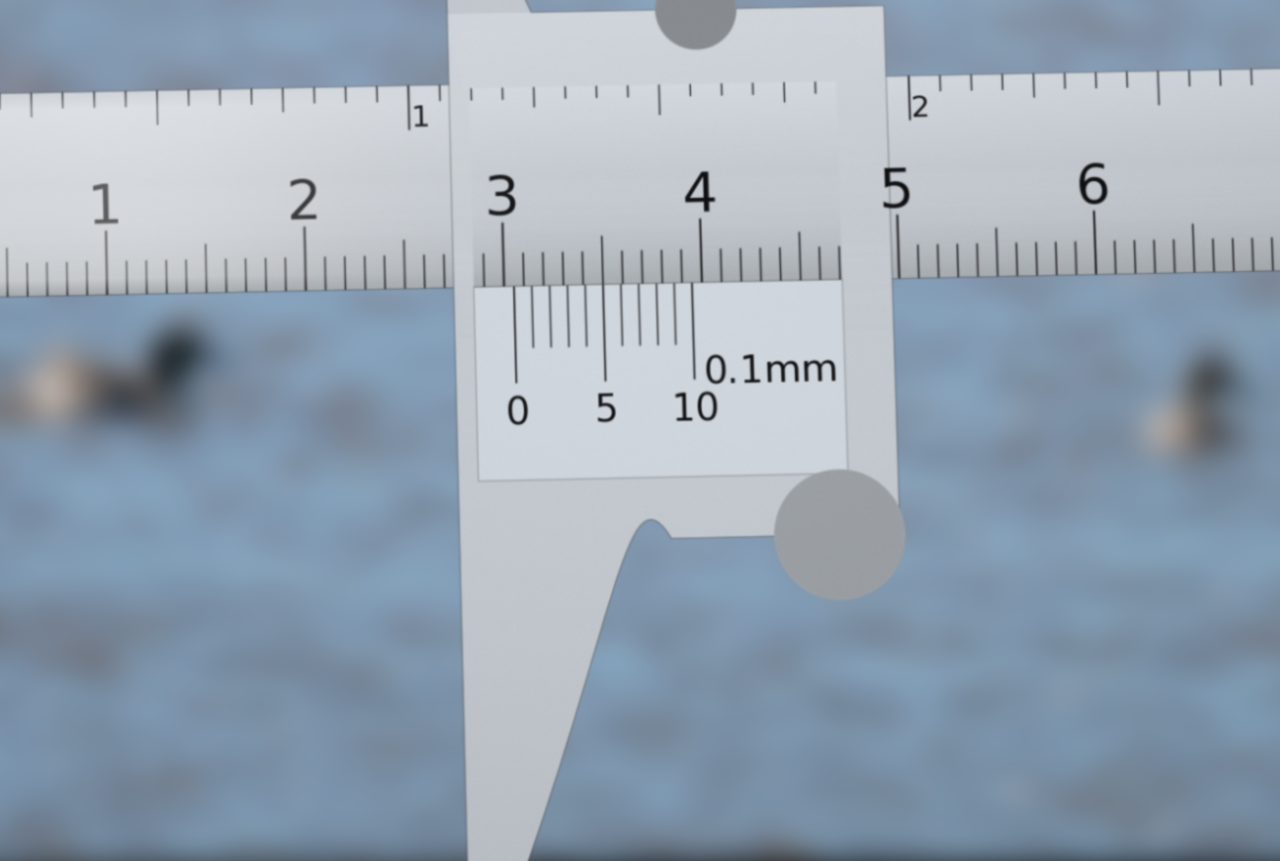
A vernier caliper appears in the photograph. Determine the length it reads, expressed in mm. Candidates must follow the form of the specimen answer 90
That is 30.5
